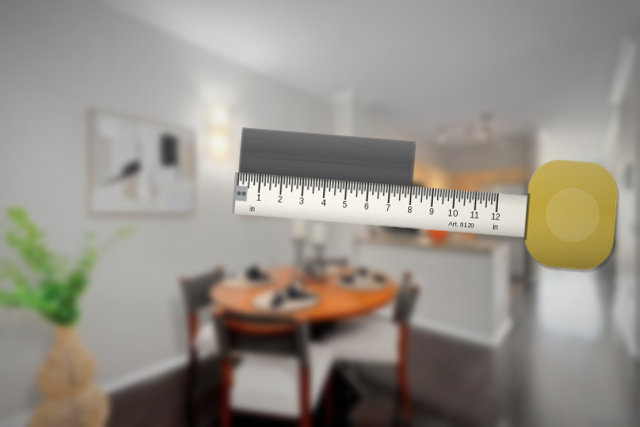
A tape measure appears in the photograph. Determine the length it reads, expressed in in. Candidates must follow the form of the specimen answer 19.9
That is 8
